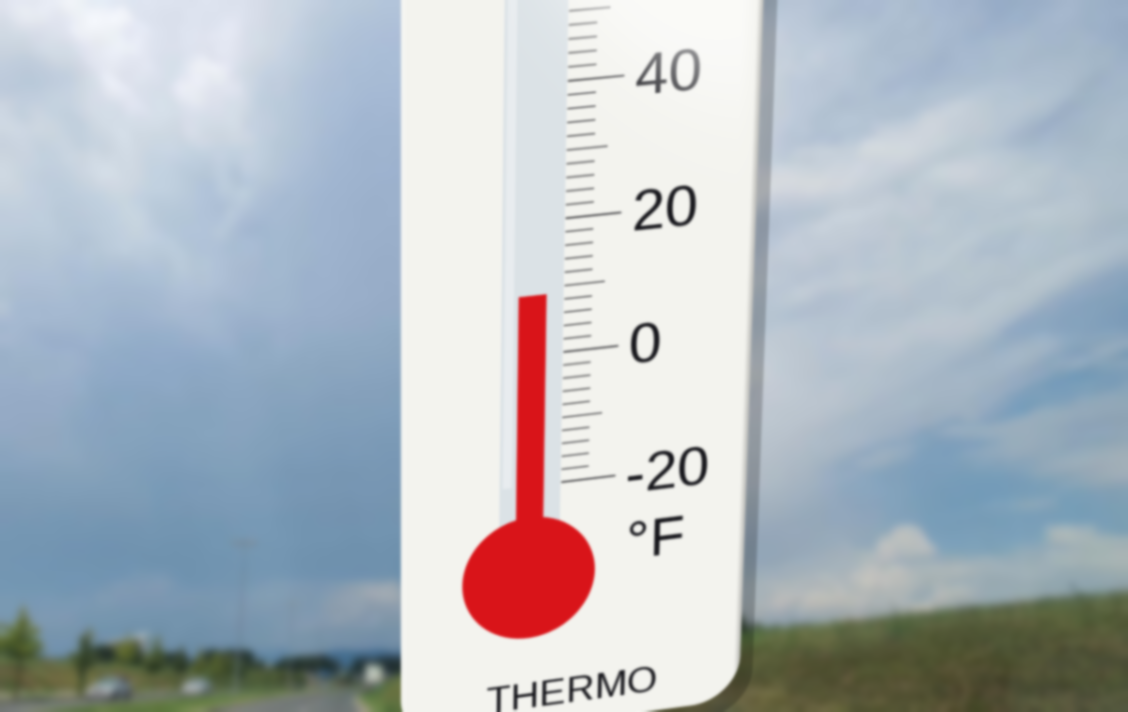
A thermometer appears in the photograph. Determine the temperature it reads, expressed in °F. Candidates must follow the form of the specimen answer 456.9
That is 9
